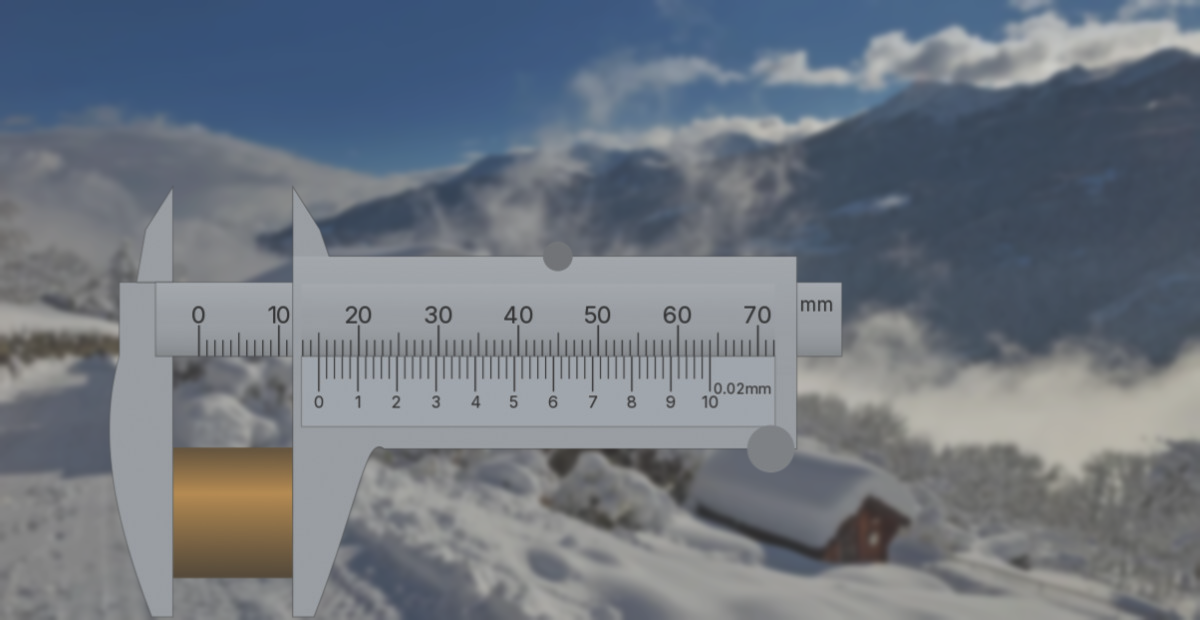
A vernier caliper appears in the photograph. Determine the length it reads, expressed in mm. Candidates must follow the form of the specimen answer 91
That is 15.0
